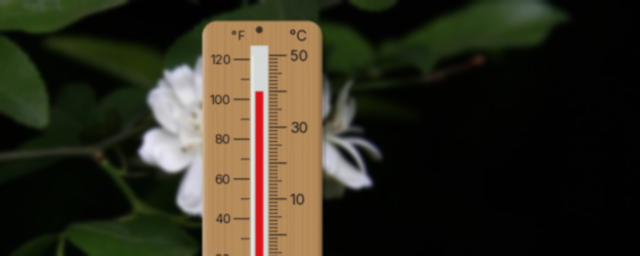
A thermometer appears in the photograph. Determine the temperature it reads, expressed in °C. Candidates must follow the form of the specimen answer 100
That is 40
